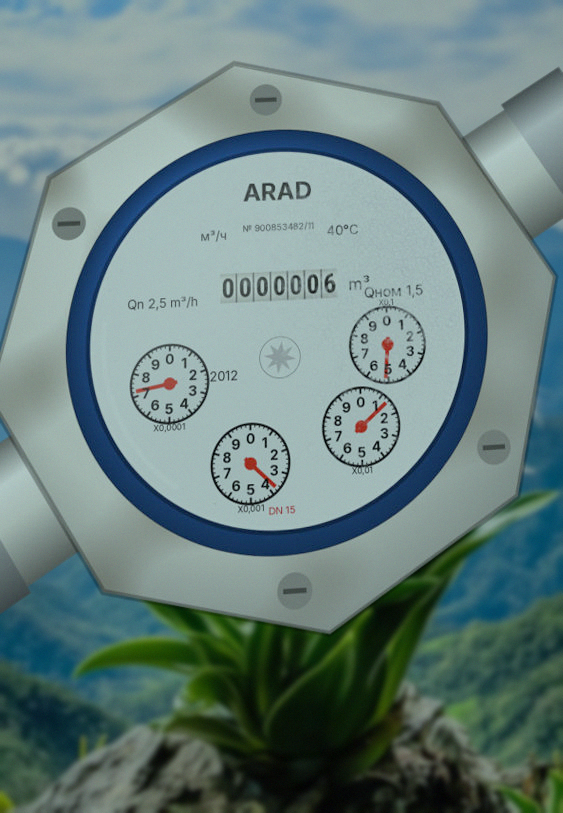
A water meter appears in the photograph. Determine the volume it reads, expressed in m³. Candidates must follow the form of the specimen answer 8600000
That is 6.5137
